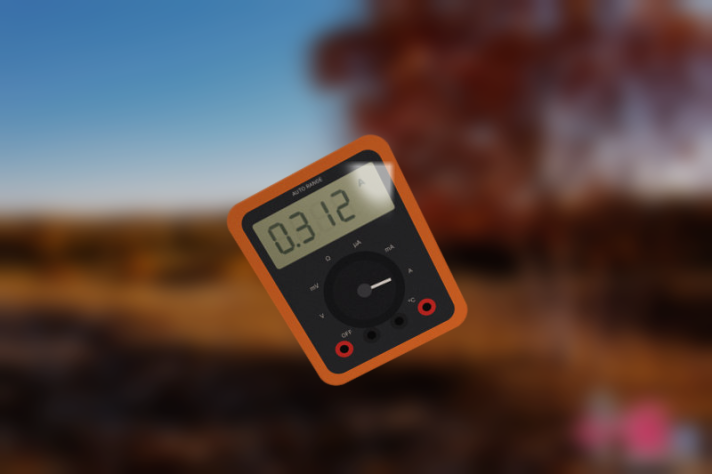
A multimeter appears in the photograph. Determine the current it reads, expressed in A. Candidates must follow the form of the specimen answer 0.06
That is 0.312
